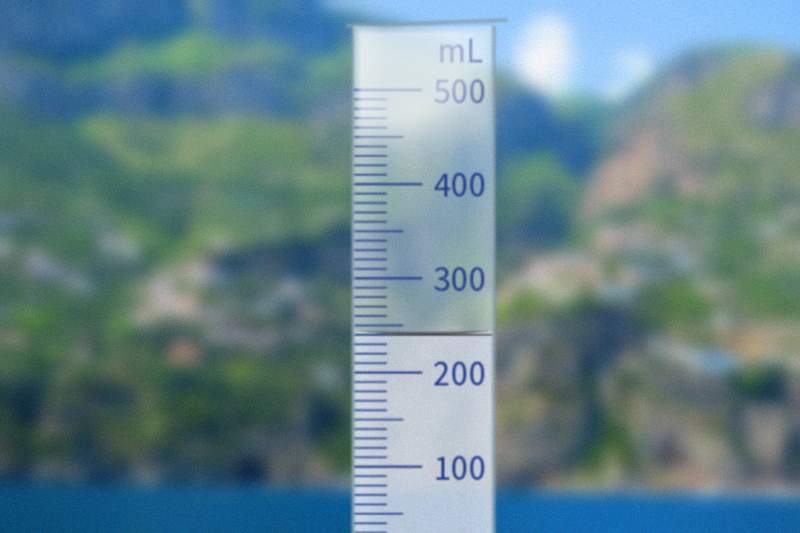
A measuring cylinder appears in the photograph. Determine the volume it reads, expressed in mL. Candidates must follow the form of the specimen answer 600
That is 240
